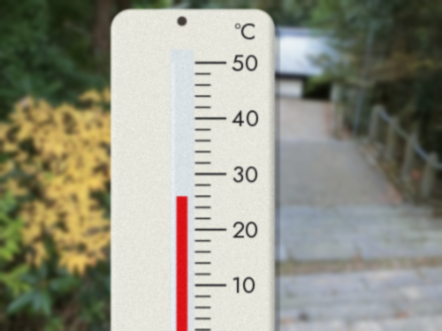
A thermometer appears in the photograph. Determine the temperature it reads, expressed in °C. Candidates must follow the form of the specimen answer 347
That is 26
